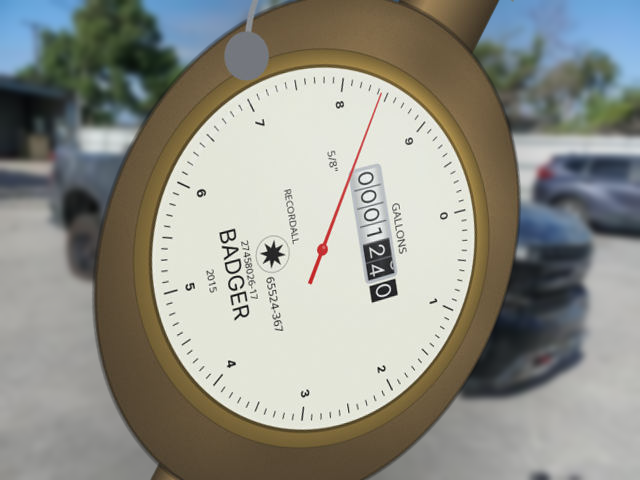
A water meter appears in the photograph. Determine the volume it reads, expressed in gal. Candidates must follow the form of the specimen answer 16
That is 1238.4
